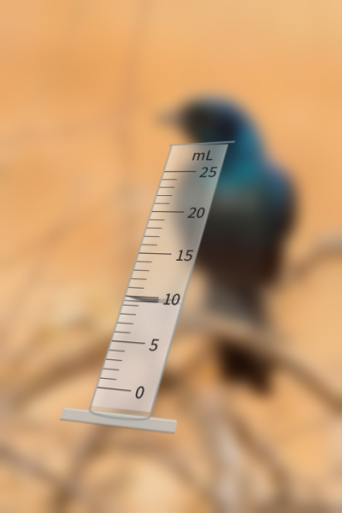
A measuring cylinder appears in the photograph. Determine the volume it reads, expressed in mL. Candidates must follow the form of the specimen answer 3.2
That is 9.5
